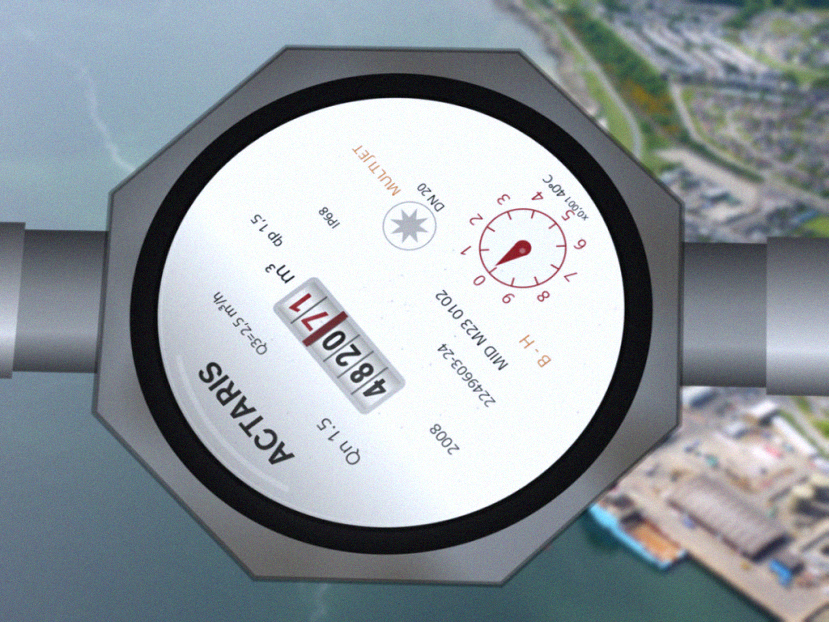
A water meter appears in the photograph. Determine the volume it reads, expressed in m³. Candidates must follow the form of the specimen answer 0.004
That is 4820.710
